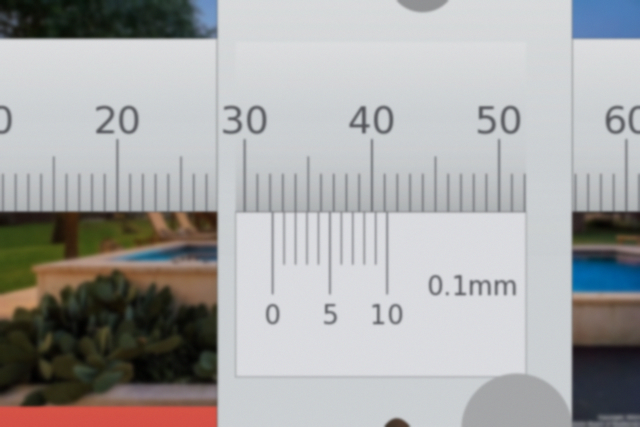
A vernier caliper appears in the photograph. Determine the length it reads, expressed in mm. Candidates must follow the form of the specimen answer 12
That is 32.2
